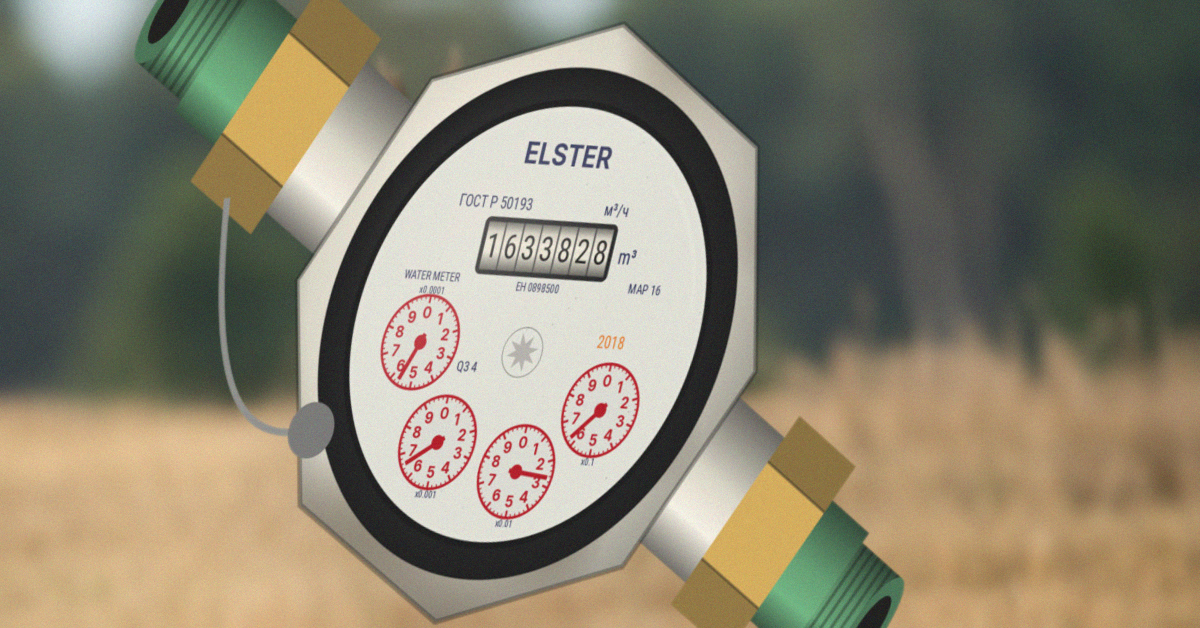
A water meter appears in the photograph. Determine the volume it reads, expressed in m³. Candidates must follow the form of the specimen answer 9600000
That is 1633828.6265
